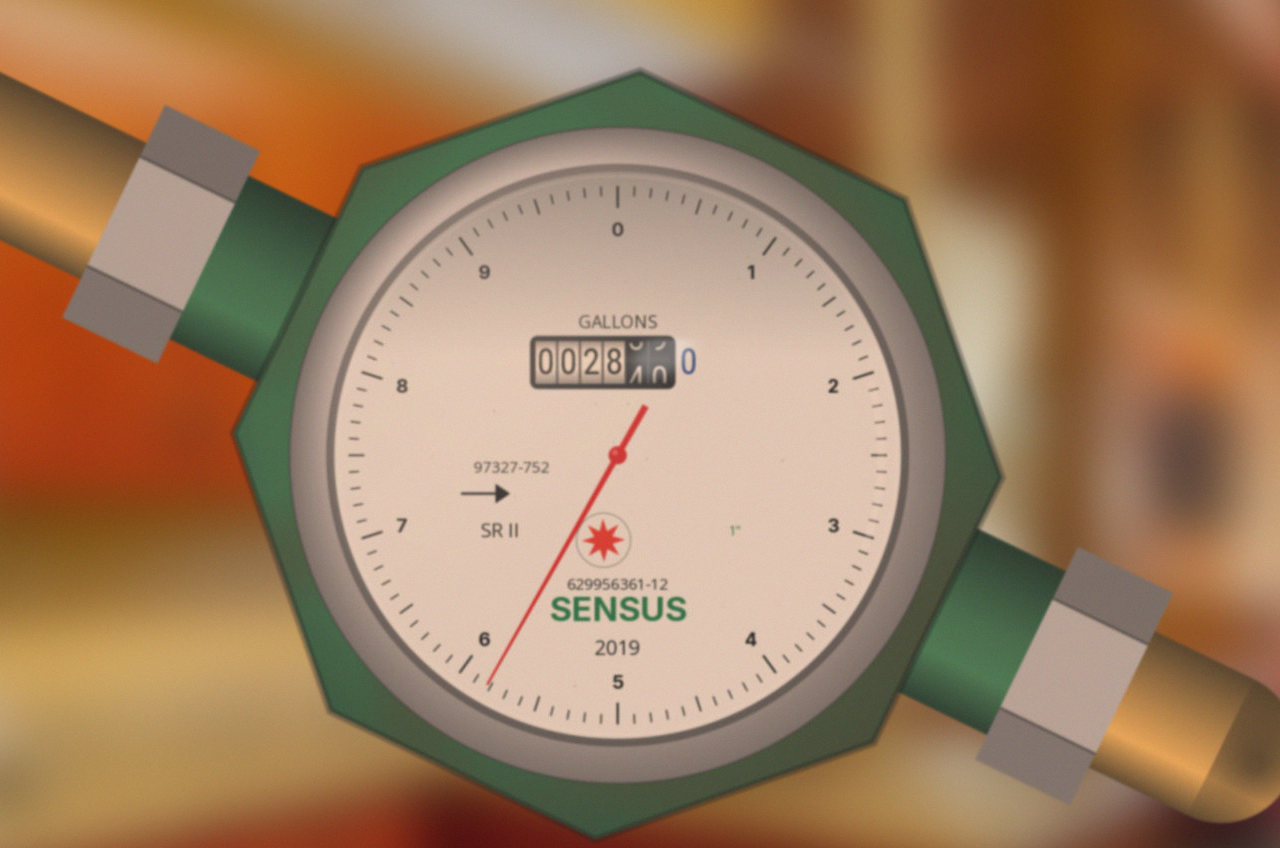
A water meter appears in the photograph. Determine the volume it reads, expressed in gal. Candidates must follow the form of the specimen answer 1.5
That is 28395.8
